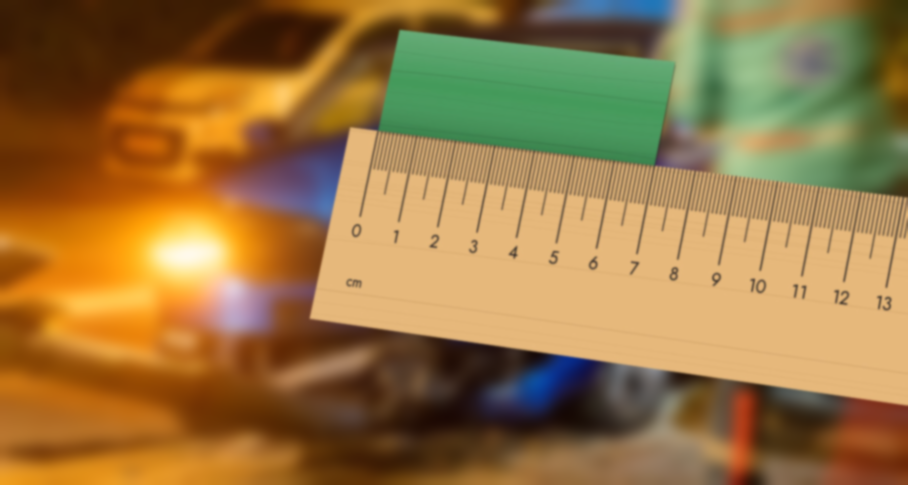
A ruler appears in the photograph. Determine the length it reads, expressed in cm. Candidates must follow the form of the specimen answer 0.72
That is 7
